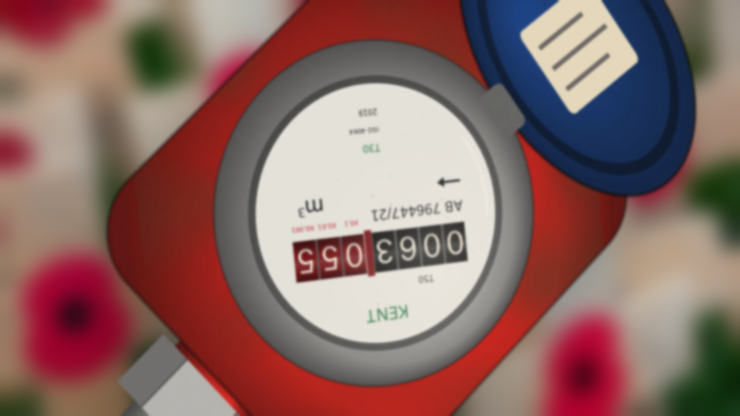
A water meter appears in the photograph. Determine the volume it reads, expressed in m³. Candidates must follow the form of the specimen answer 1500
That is 63.055
